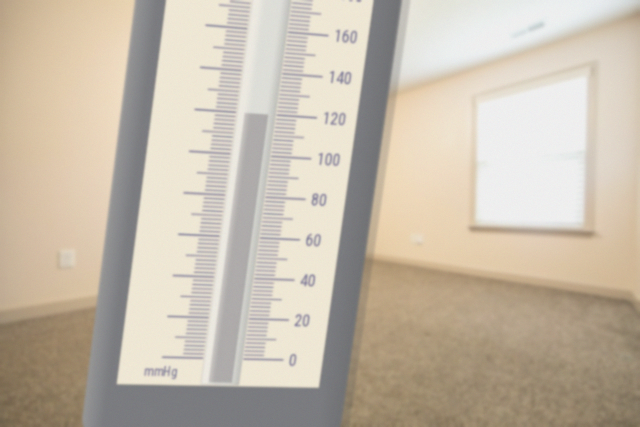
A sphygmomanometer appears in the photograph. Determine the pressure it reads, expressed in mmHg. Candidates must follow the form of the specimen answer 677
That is 120
